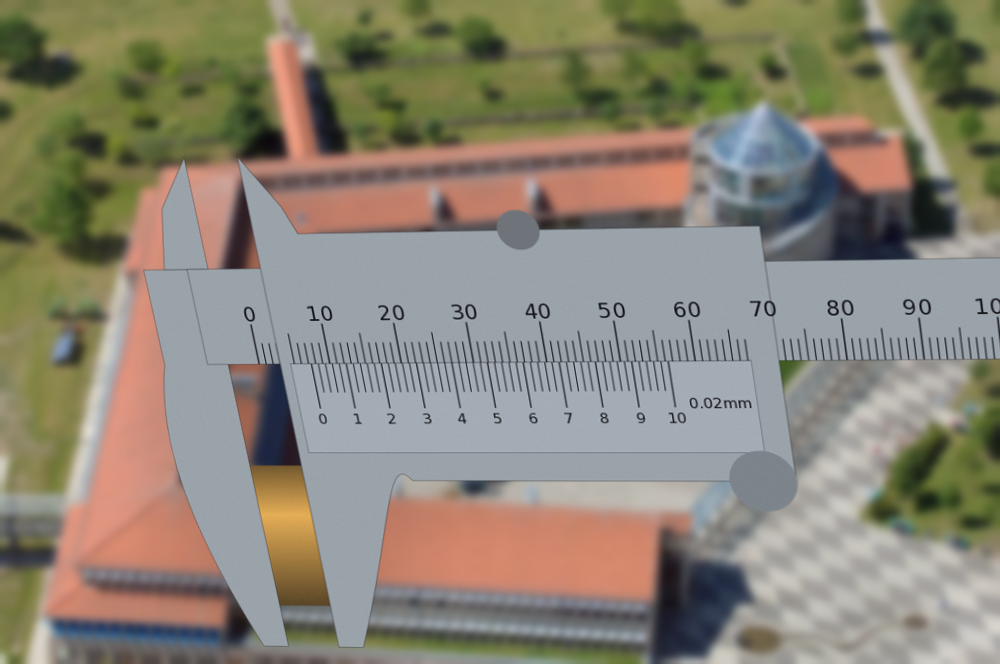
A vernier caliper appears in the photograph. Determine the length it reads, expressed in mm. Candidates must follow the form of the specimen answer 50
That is 7.4
